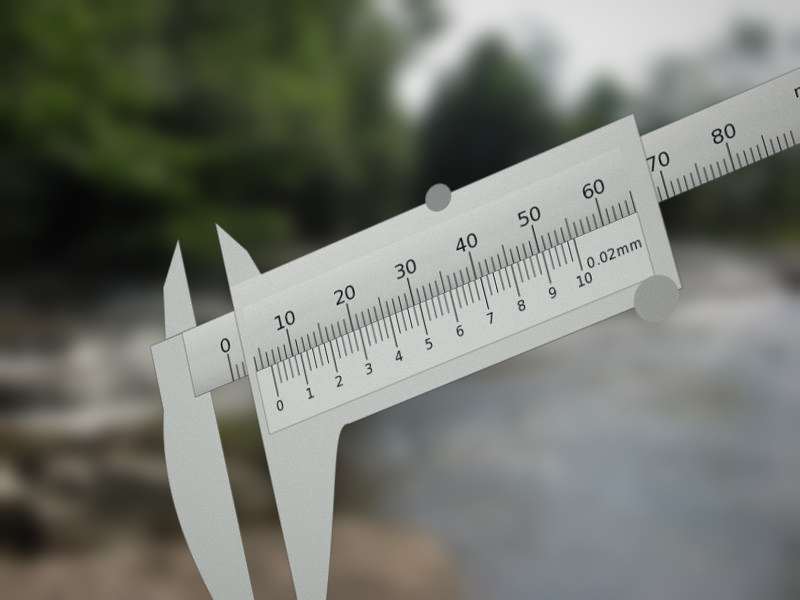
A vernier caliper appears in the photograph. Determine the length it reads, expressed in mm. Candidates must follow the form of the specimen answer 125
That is 6.4
